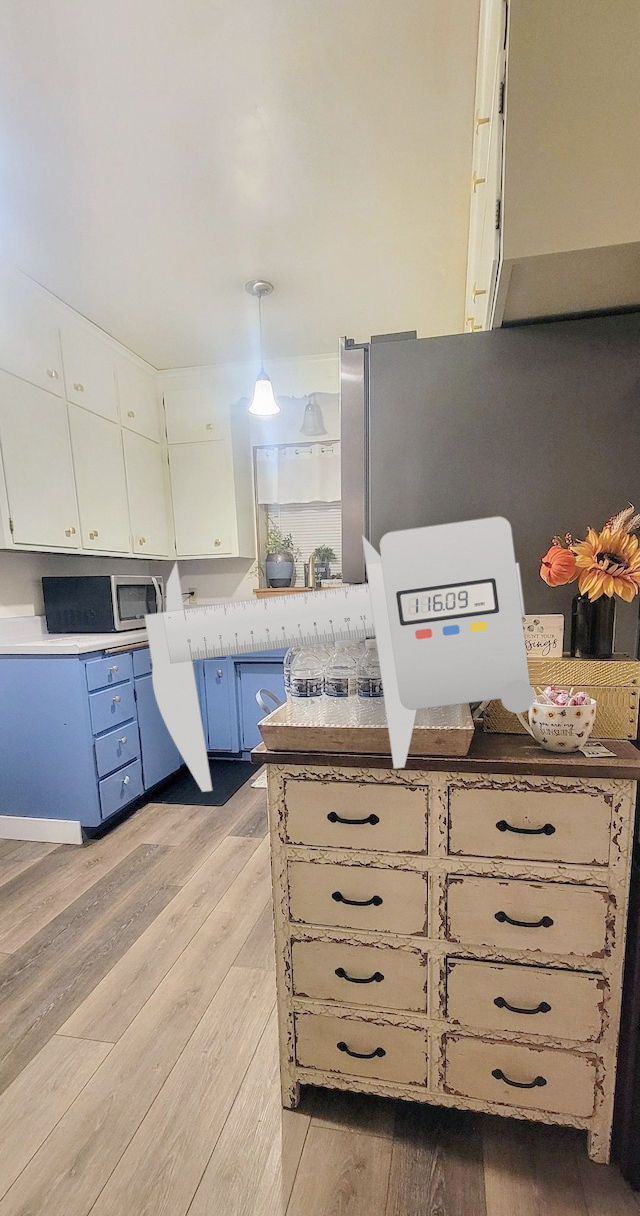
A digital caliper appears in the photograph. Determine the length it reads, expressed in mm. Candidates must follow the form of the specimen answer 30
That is 116.09
